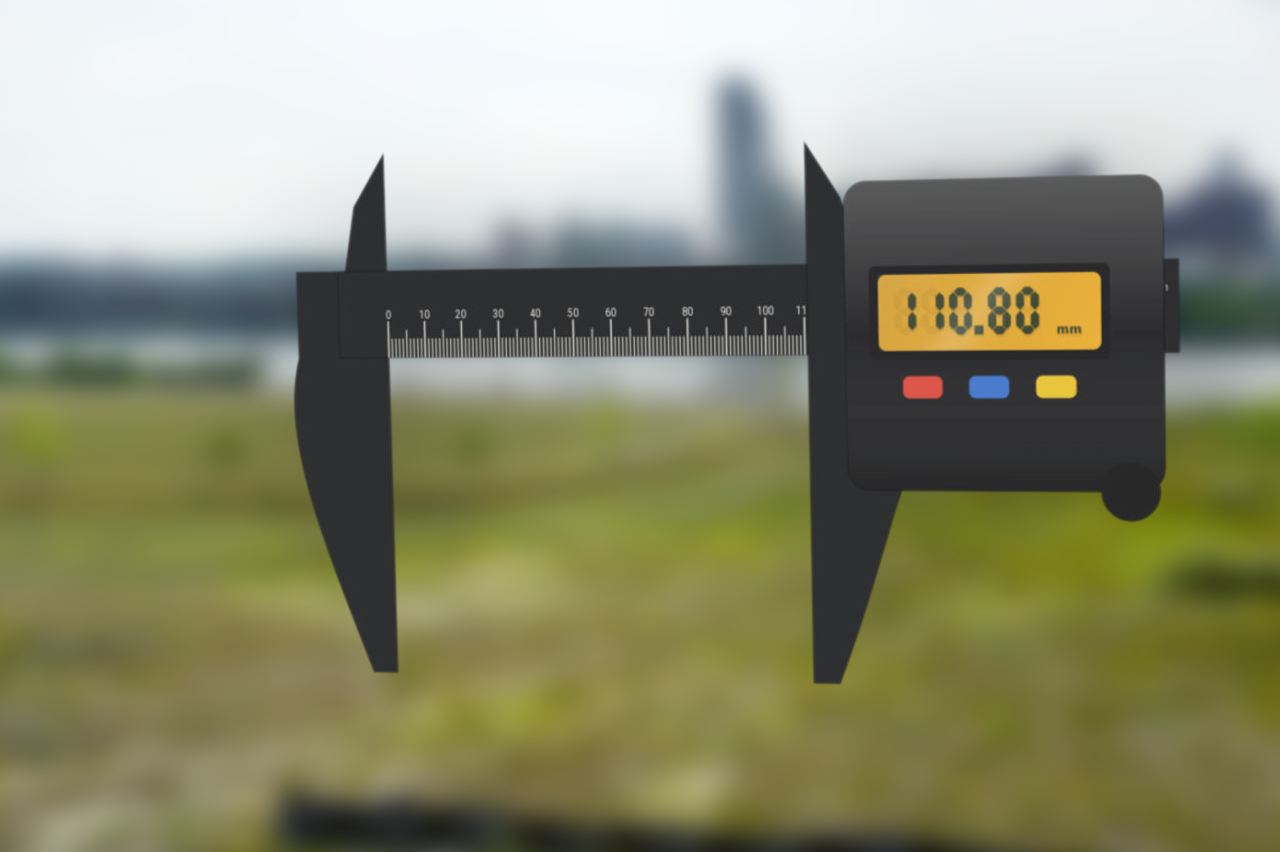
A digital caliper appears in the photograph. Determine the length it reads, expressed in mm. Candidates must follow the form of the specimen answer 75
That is 110.80
